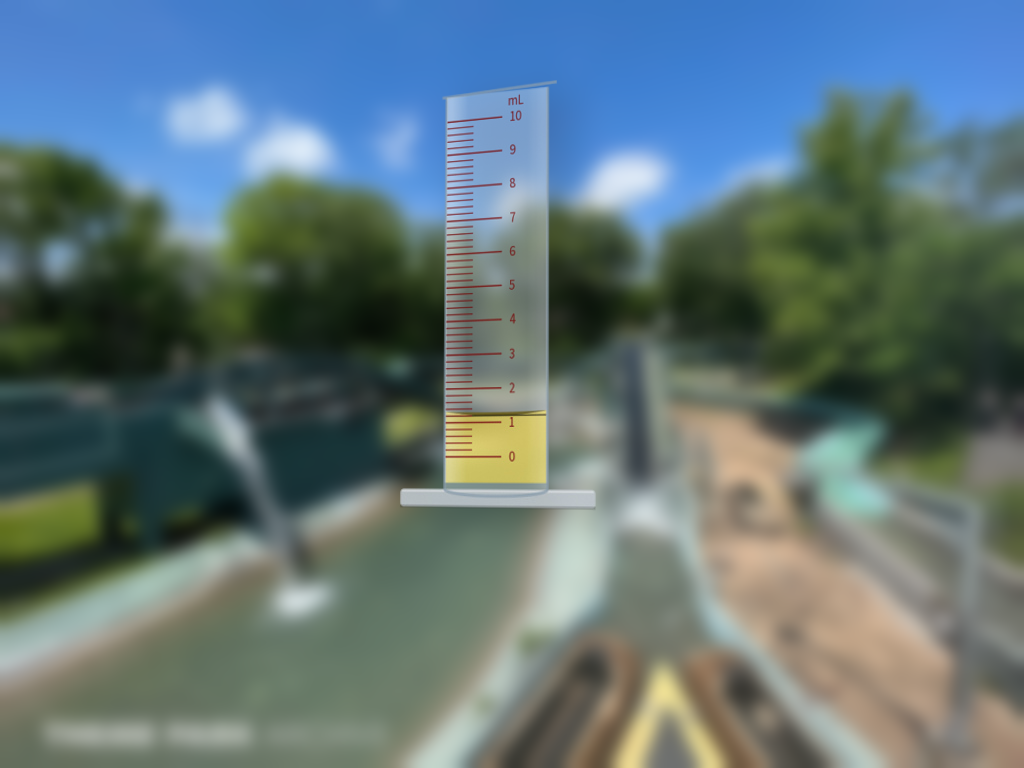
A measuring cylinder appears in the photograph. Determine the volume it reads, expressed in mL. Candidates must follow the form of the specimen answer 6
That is 1.2
